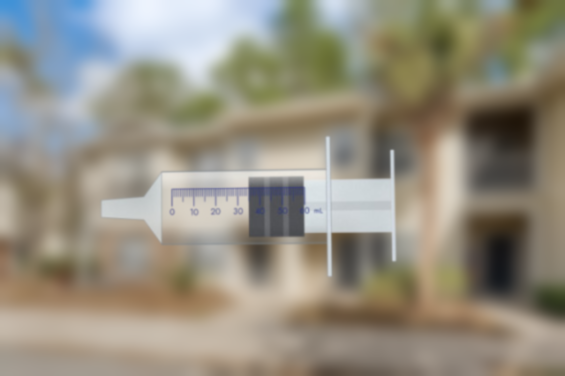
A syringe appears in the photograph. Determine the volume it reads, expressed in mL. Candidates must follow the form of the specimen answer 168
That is 35
